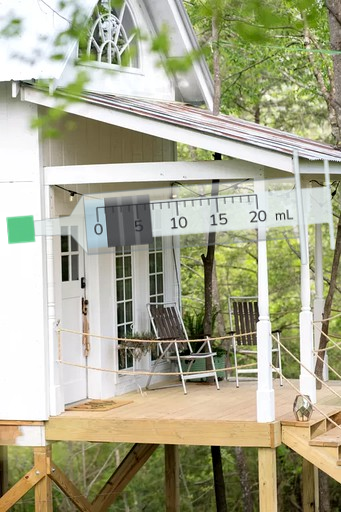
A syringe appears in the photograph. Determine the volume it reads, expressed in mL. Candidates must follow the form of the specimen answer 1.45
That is 1
